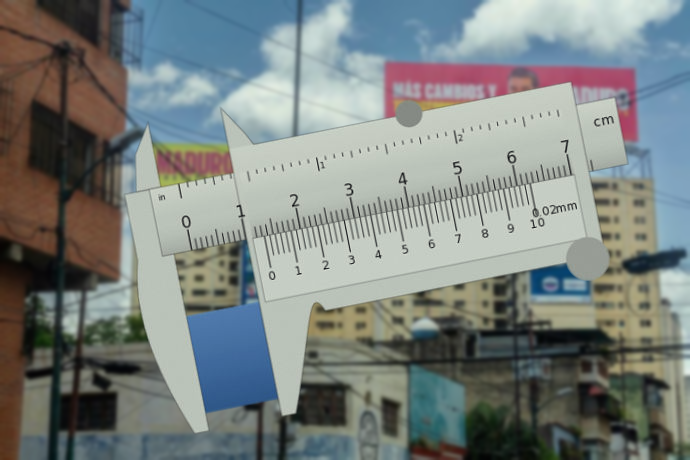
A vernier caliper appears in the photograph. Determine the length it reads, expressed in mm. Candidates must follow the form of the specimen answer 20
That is 13.4
